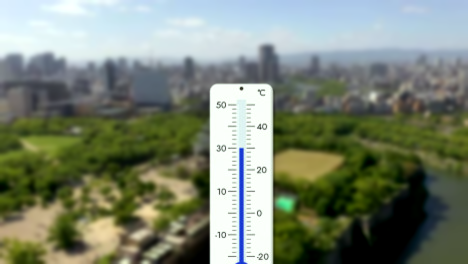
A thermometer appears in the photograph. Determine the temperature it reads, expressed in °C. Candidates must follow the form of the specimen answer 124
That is 30
